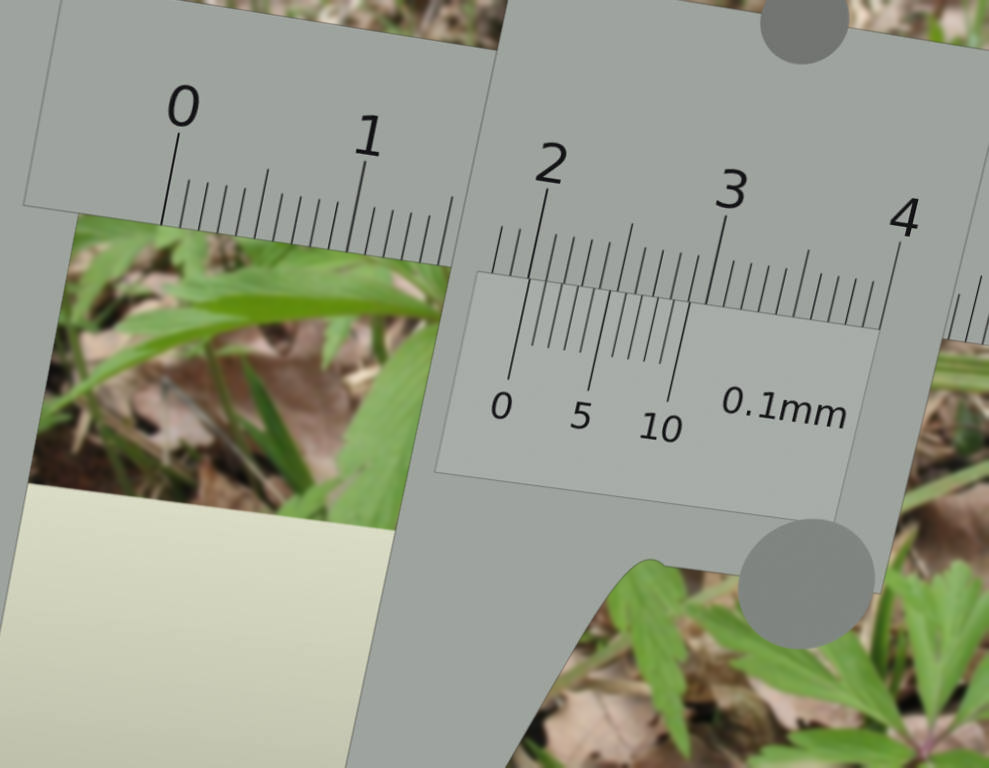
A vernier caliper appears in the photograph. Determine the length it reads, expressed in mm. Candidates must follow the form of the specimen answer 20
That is 20.1
